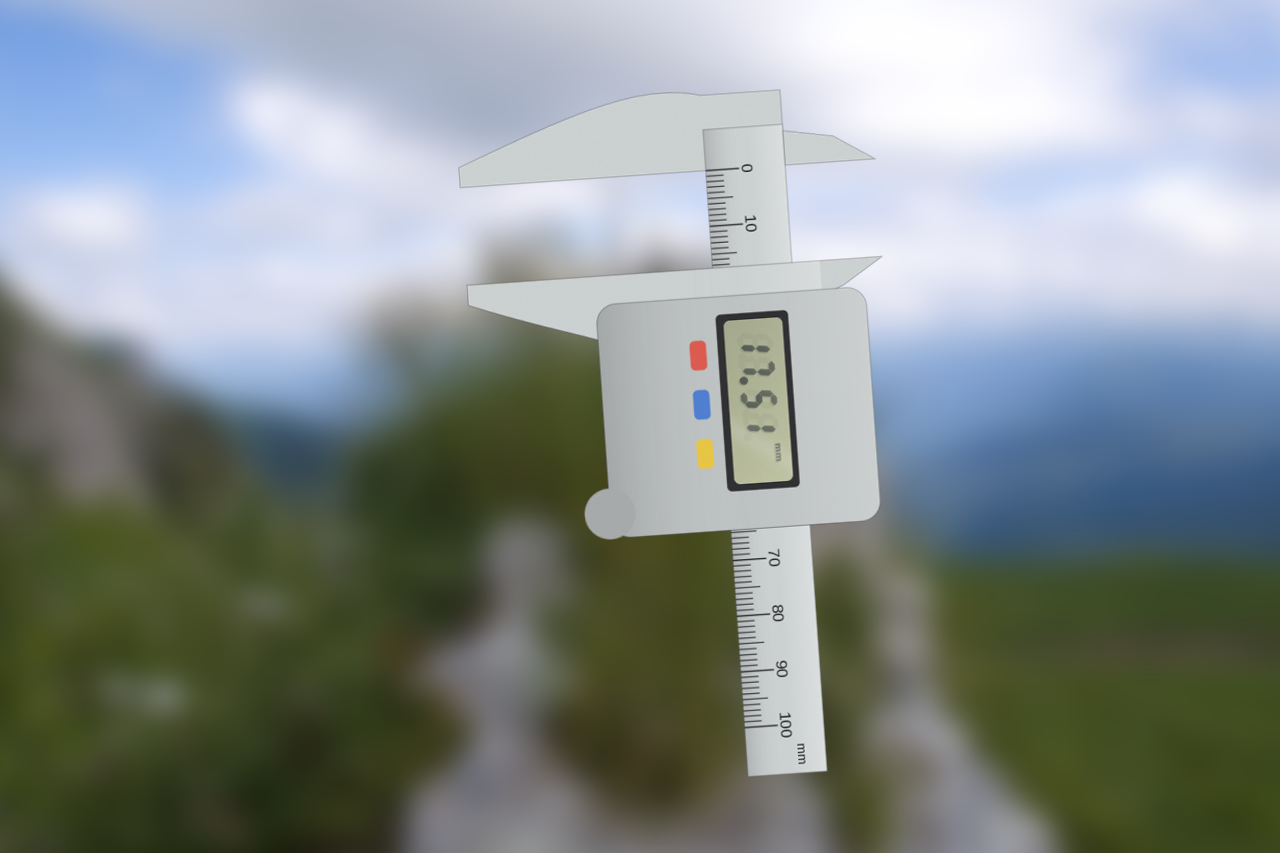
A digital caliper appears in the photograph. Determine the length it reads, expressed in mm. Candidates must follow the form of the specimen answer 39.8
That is 17.51
